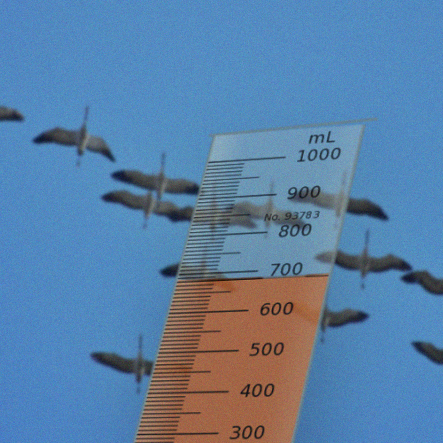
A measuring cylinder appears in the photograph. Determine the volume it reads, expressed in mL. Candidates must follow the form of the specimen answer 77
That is 680
